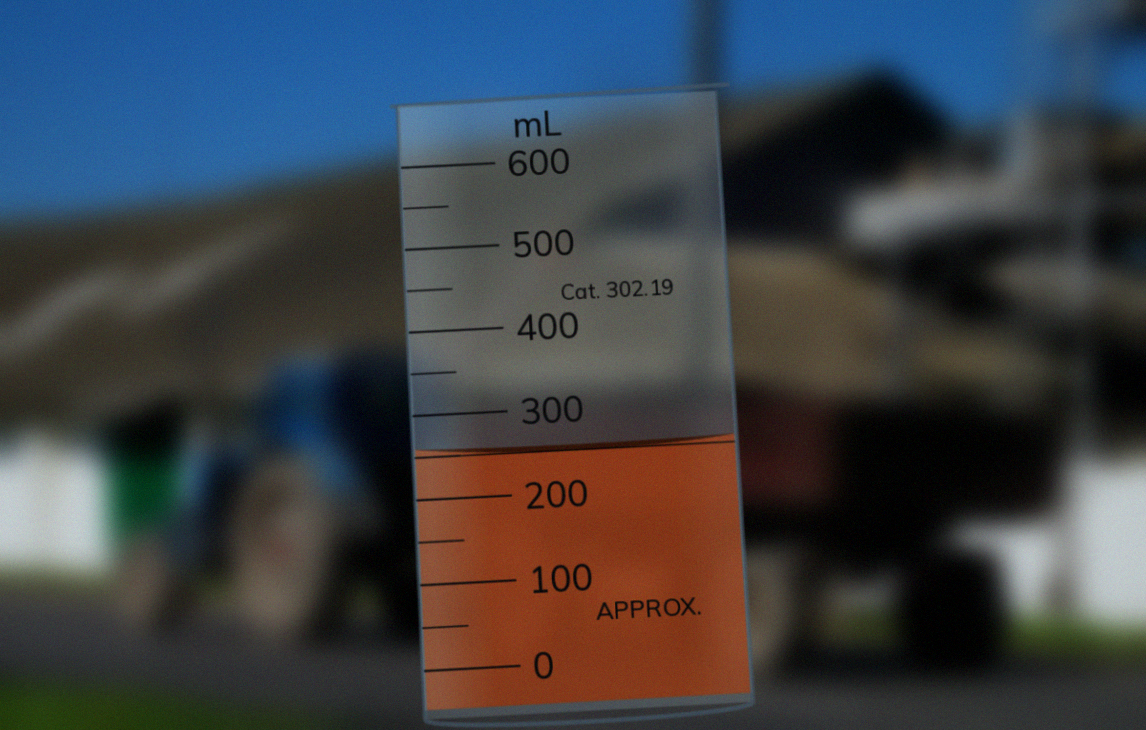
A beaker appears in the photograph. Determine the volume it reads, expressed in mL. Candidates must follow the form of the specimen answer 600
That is 250
